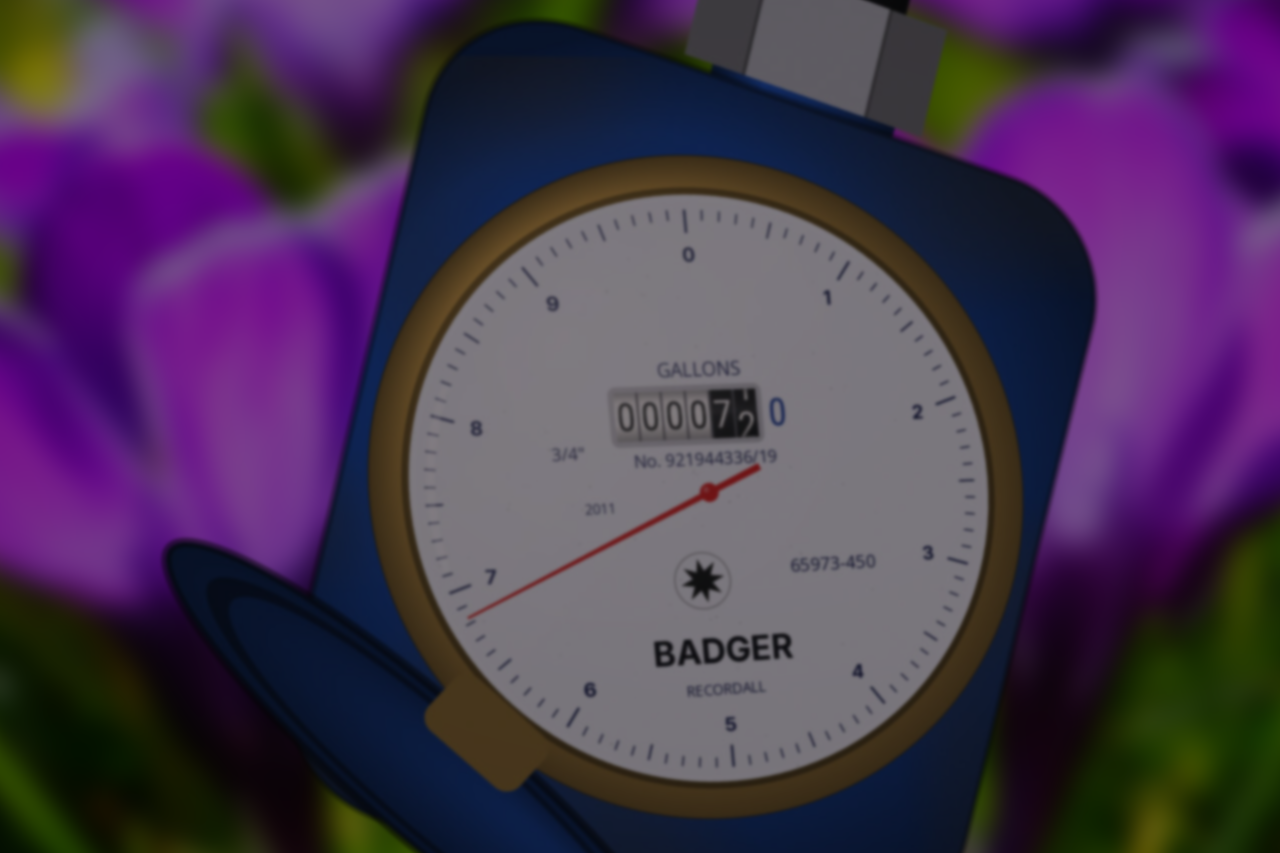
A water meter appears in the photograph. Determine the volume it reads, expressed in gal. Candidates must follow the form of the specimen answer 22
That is 716.8
